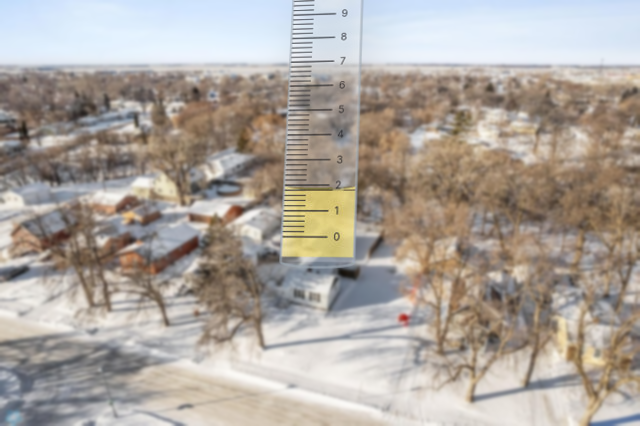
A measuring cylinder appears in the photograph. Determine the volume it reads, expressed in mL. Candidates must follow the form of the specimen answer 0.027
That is 1.8
